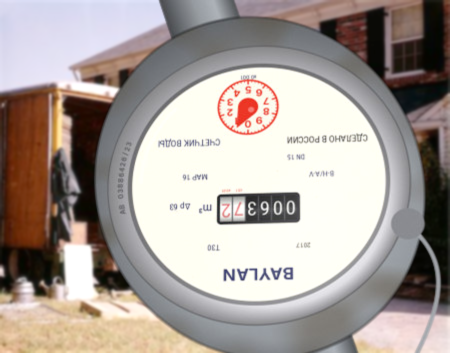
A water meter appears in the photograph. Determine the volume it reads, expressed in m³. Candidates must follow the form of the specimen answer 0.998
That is 63.720
